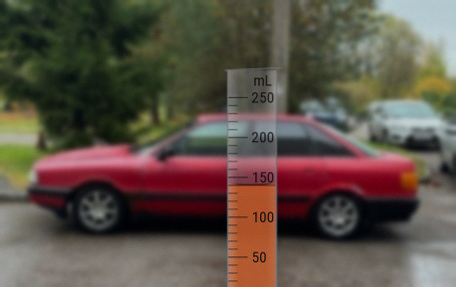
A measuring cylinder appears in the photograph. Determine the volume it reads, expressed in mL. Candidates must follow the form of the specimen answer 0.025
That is 140
